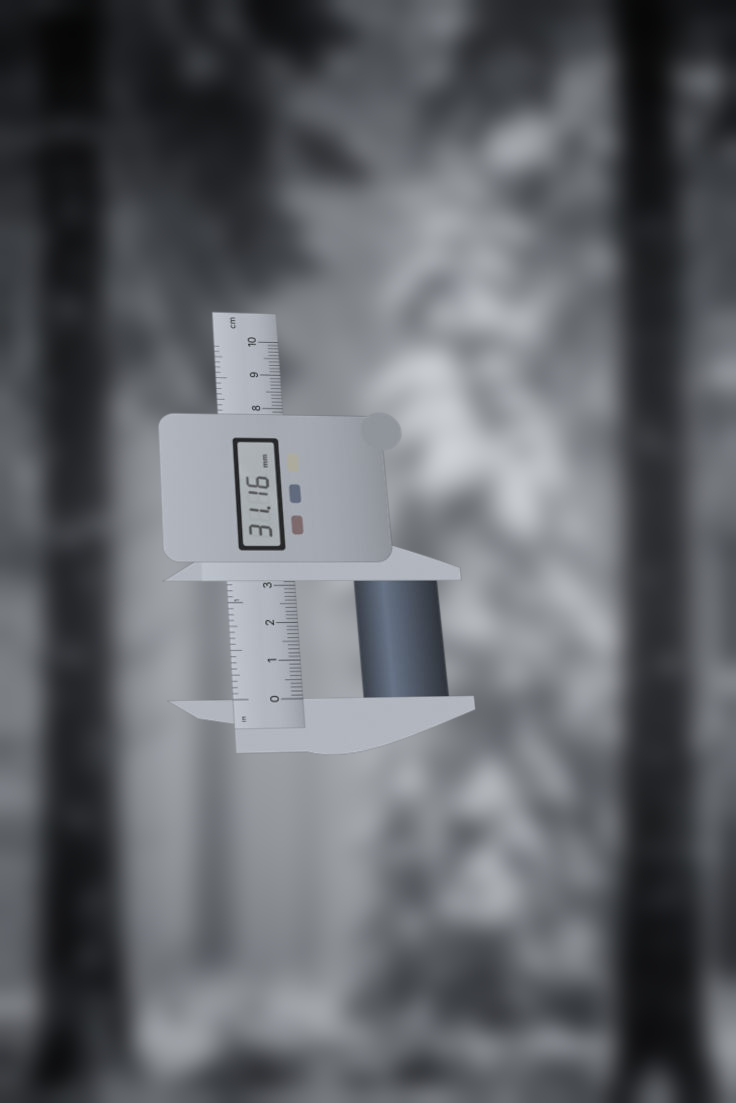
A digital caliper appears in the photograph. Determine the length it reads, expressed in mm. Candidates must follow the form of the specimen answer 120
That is 31.16
